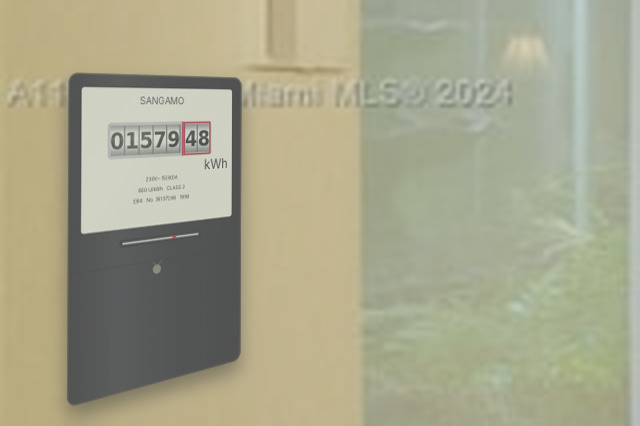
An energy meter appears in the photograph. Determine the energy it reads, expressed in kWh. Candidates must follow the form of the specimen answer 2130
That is 1579.48
